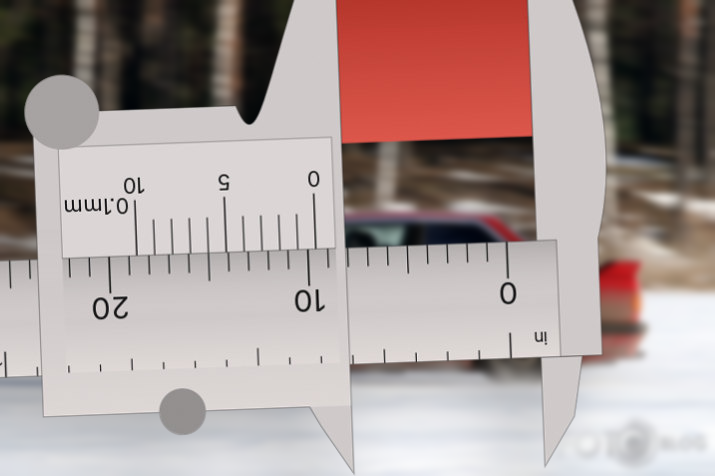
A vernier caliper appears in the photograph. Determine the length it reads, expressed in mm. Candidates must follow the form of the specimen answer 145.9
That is 9.6
